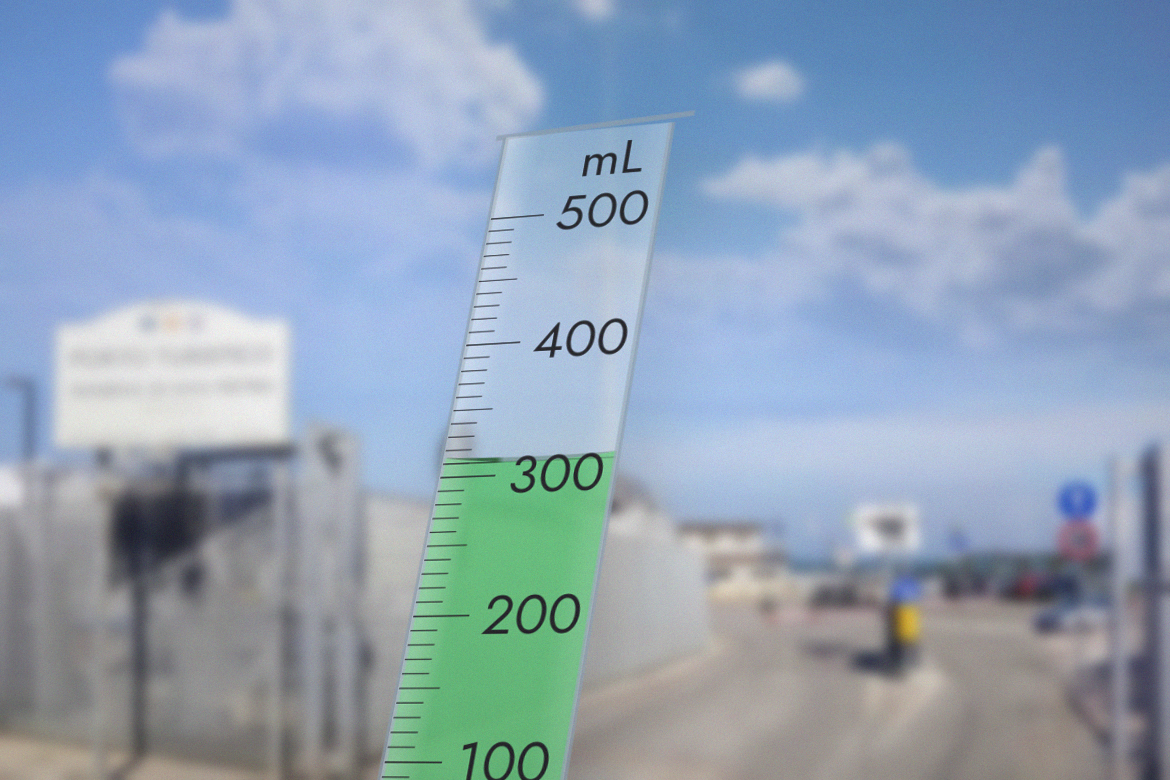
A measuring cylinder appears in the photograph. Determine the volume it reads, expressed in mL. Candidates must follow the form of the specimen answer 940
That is 310
